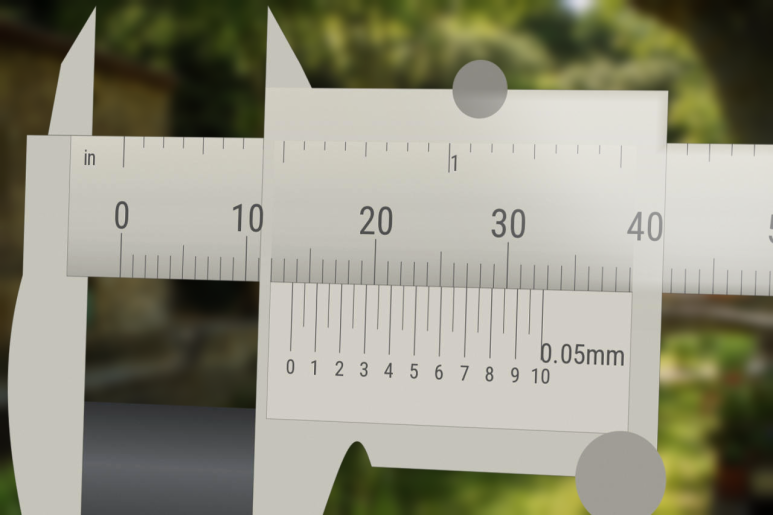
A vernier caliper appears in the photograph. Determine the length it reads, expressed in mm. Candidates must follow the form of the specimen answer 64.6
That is 13.7
